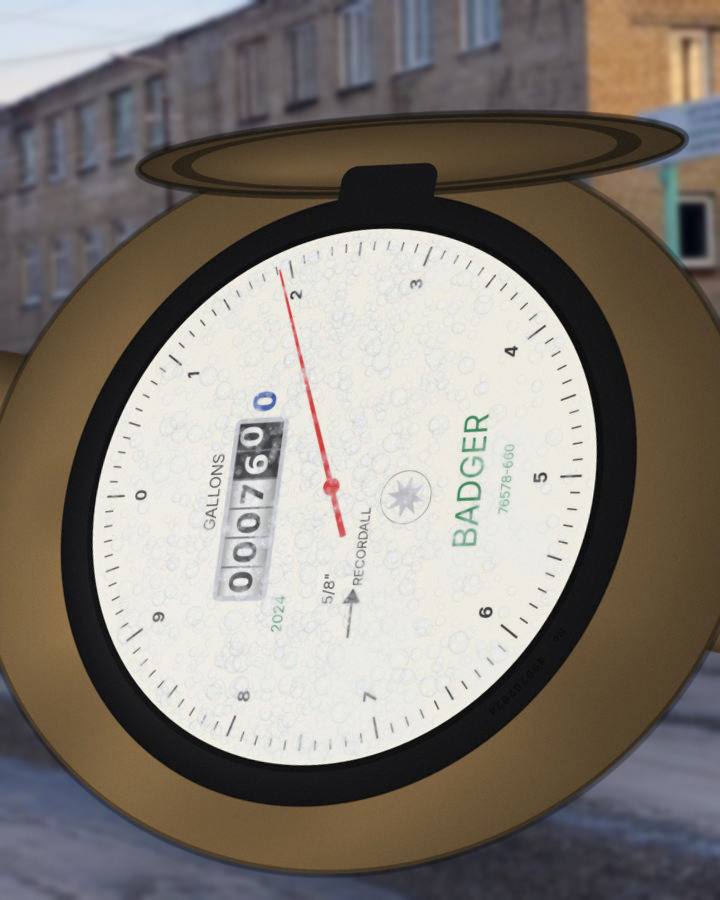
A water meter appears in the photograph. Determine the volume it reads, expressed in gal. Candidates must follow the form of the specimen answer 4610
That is 7601.9
